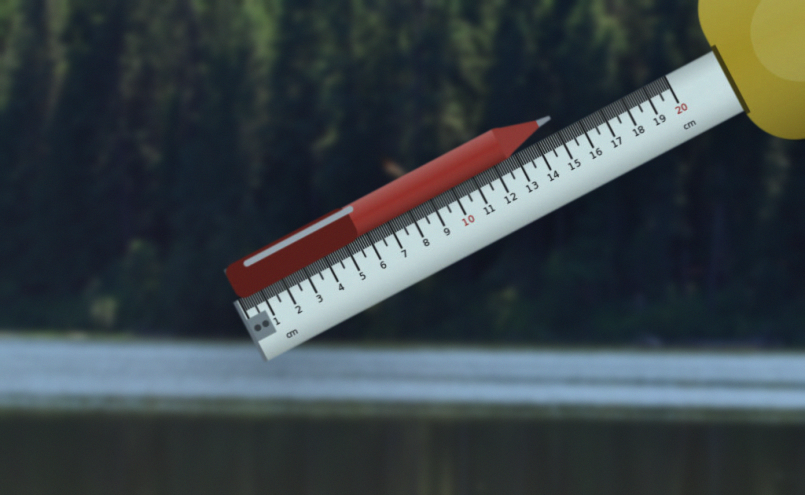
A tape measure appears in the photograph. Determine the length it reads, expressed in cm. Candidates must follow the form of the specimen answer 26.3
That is 15
